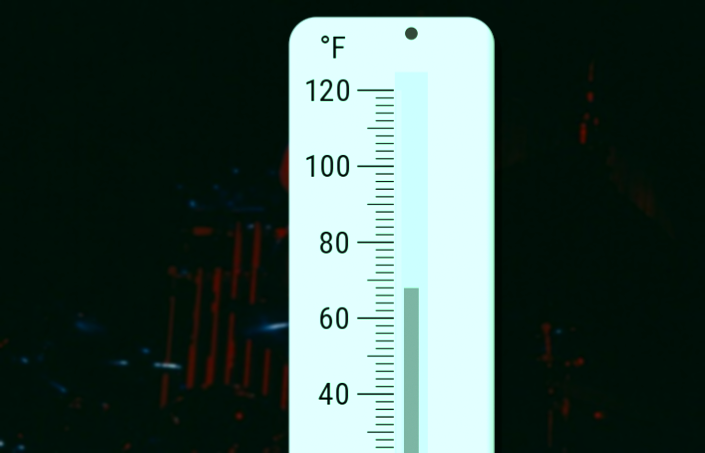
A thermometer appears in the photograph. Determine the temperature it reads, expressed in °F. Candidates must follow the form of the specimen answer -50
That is 68
